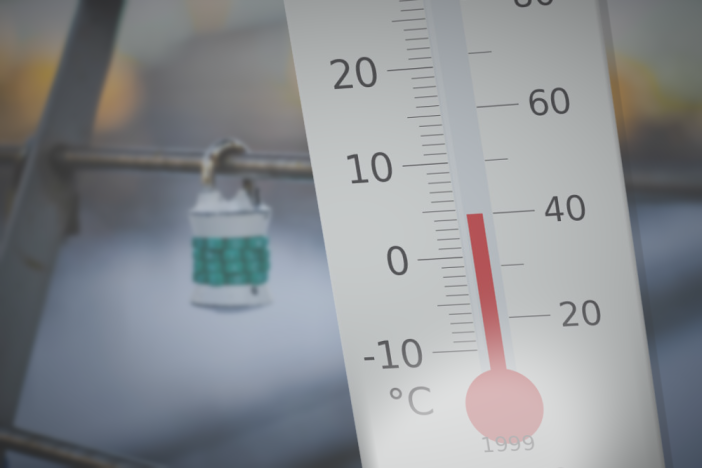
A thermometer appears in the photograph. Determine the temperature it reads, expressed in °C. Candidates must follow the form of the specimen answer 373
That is 4.5
